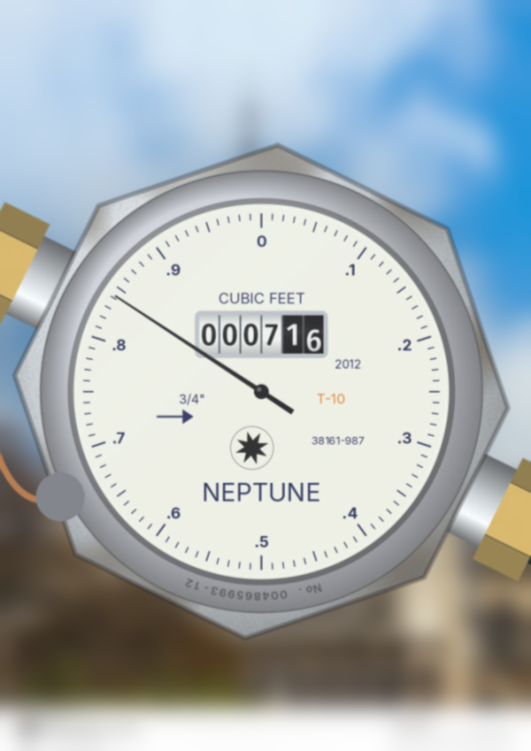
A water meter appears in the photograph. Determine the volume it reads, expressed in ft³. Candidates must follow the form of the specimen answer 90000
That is 715.84
